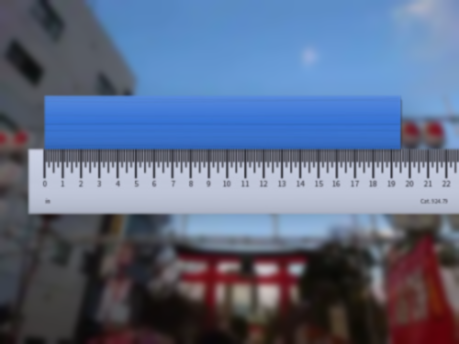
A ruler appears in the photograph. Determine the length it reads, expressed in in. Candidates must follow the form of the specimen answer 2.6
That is 19.5
